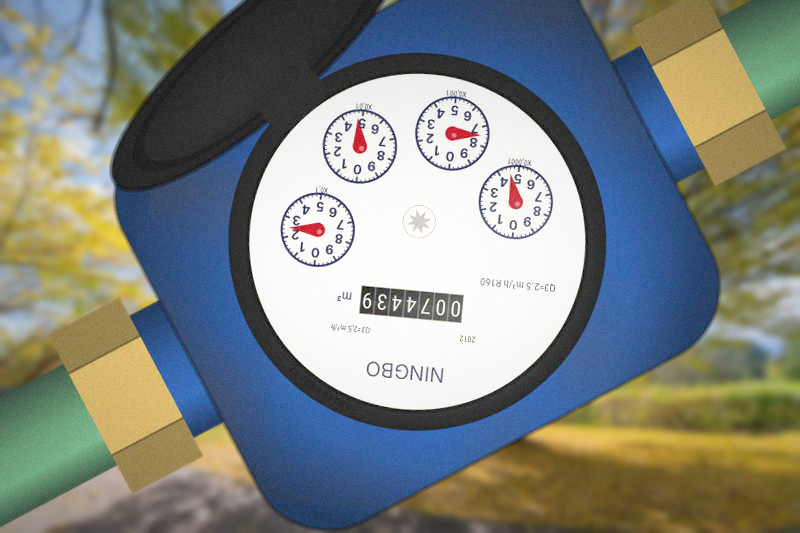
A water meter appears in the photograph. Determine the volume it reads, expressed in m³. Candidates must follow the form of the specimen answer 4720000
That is 74439.2474
